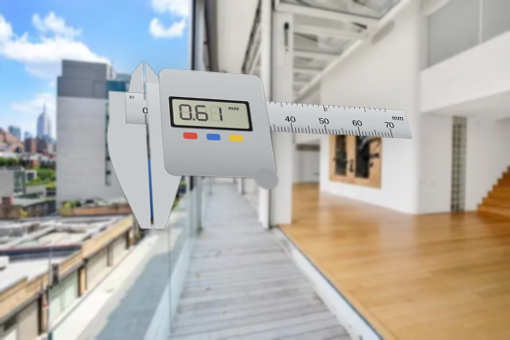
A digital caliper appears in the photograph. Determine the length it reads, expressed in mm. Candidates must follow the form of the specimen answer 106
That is 0.61
